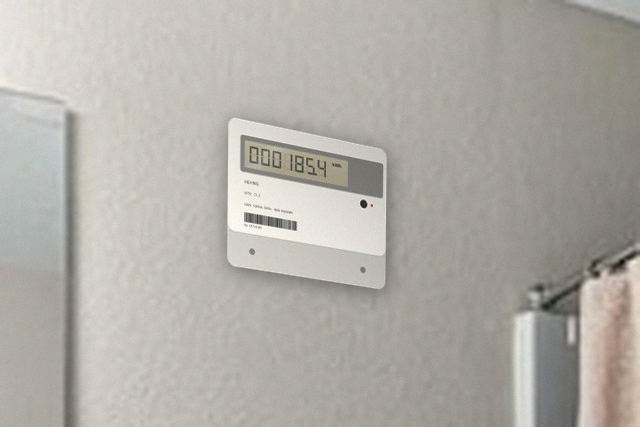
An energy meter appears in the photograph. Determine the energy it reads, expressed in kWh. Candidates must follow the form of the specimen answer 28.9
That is 185.4
